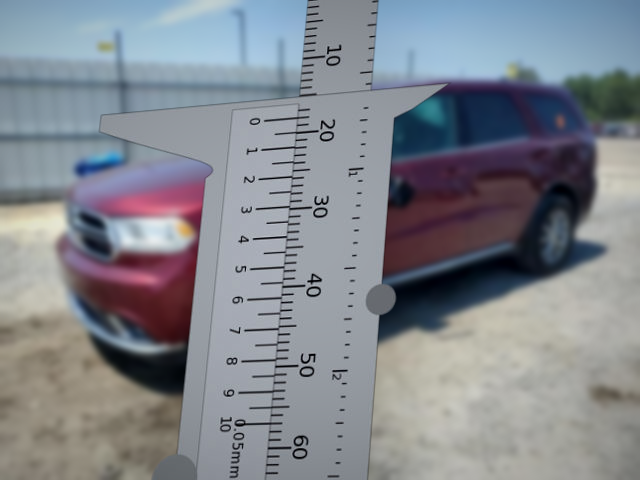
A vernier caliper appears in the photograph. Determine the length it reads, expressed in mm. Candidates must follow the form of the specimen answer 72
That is 18.0
